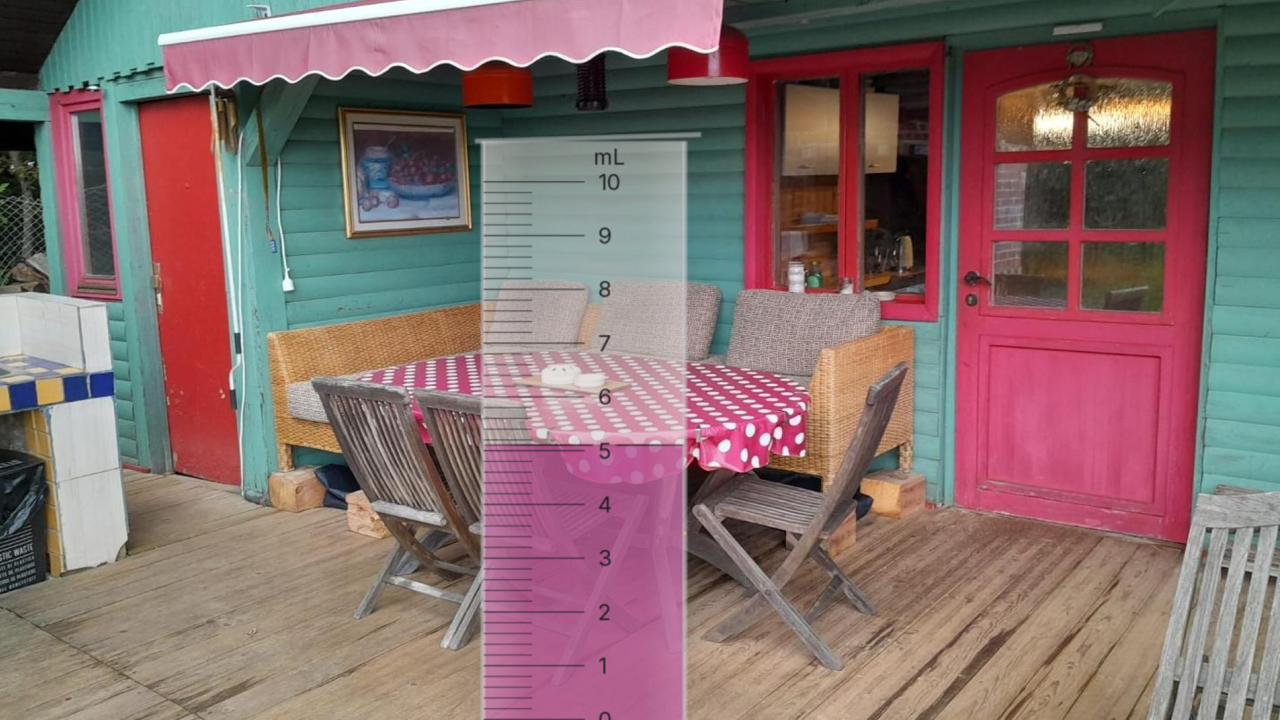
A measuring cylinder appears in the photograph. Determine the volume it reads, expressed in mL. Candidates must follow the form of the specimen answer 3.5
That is 5.1
